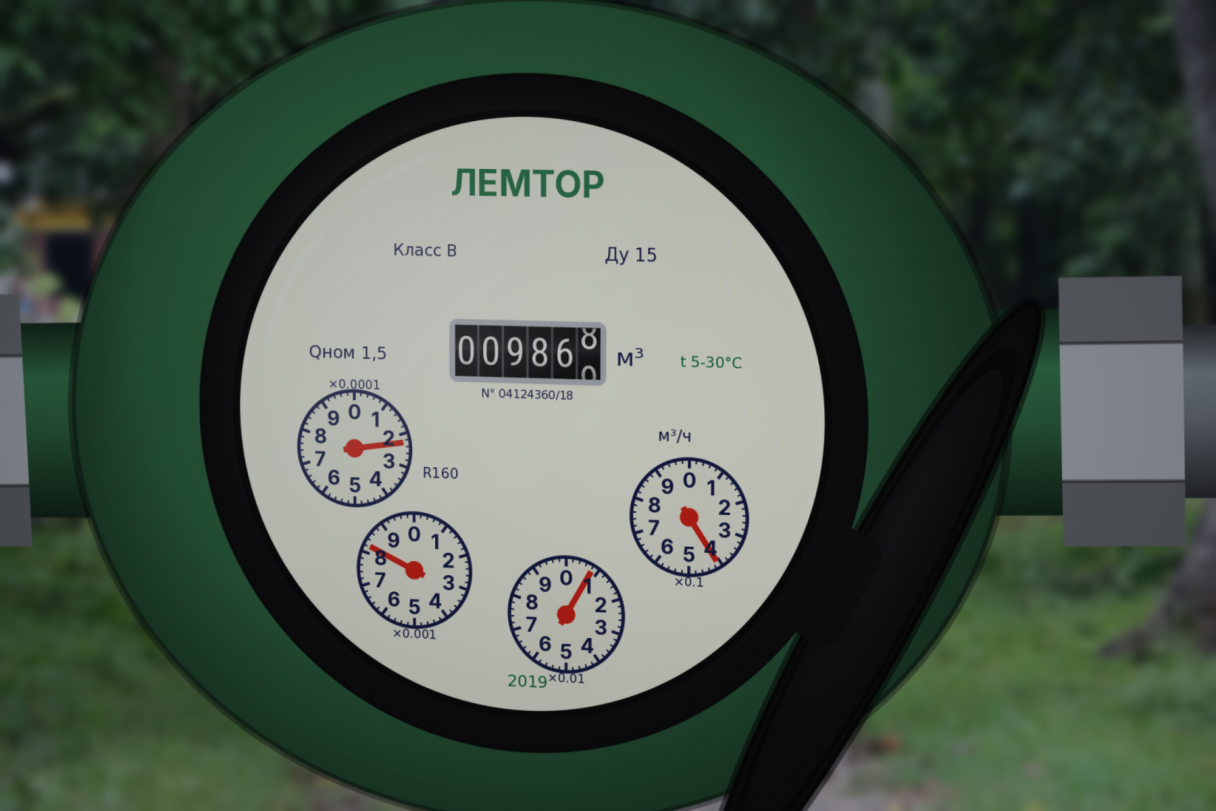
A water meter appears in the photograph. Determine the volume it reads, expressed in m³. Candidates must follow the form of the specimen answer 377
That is 9868.4082
